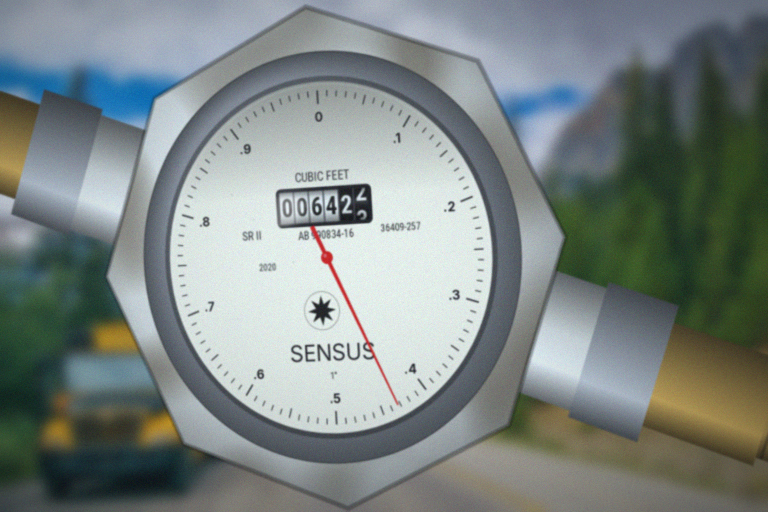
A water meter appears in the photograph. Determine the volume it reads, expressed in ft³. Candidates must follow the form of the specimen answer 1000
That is 6422.43
